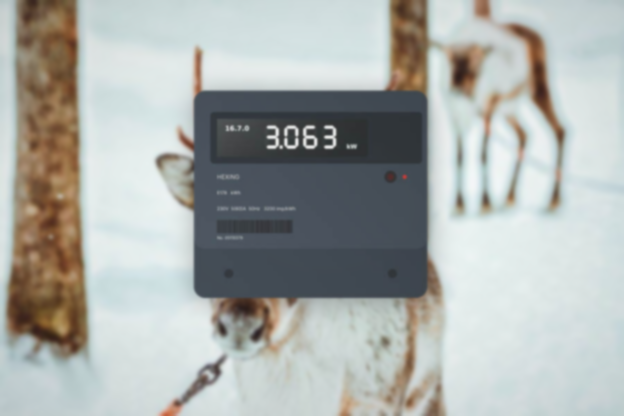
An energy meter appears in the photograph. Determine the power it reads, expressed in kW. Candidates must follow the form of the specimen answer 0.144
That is 3.063
